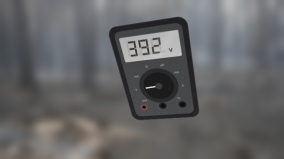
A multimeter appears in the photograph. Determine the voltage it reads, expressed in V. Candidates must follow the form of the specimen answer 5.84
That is 392
